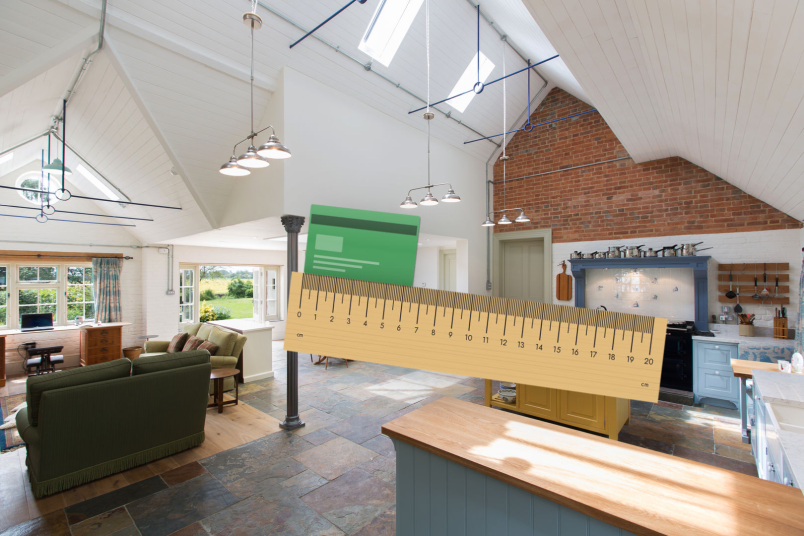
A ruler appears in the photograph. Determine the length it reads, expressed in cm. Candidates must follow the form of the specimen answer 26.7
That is 6.5
